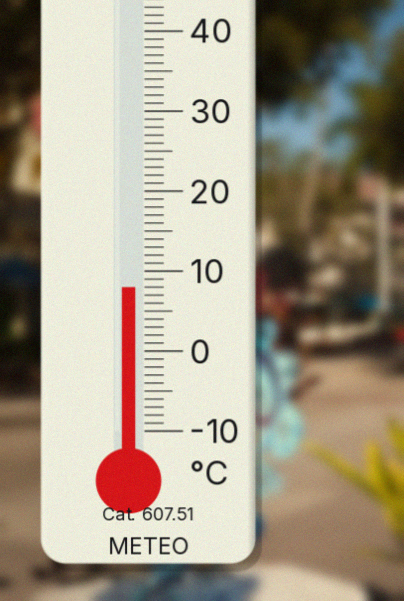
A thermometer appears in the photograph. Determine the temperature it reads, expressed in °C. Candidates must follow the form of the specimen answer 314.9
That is 8
